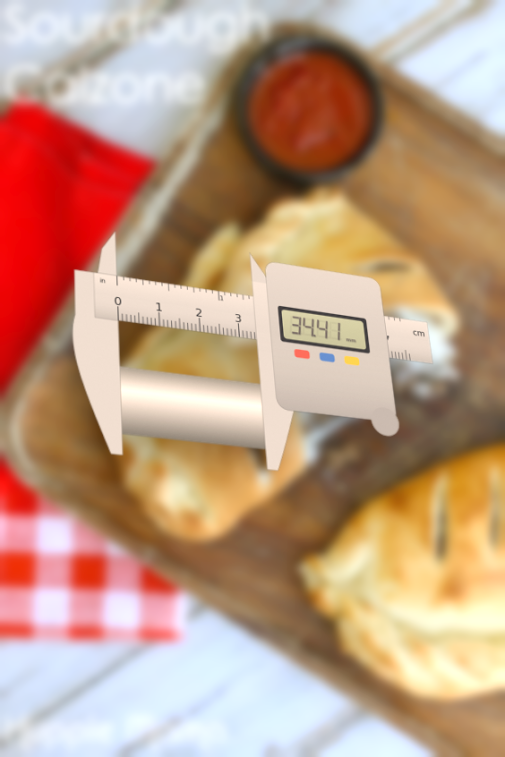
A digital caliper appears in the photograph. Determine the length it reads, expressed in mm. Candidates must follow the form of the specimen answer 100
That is 34.41
